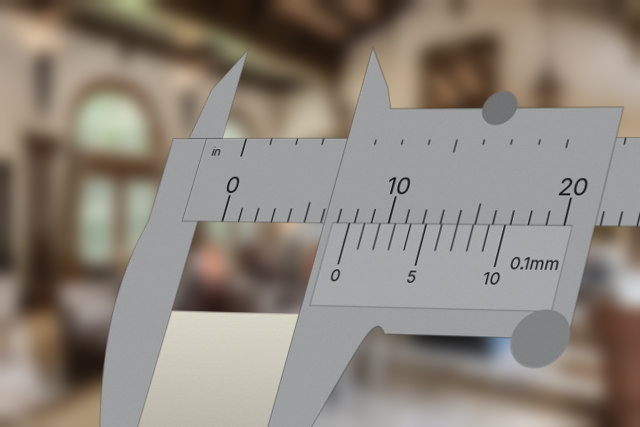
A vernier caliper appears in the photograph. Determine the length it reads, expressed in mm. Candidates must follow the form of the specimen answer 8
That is 7.7
